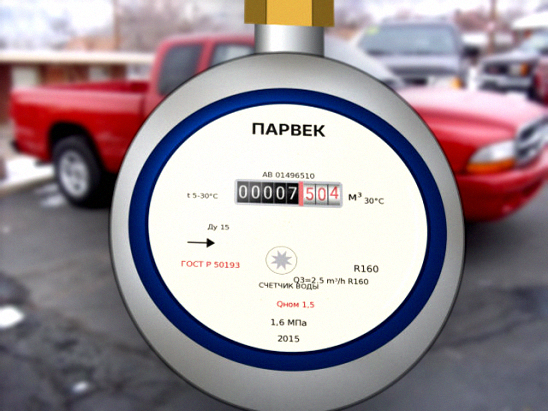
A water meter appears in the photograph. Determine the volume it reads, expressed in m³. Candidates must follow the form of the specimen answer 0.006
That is 7.504
